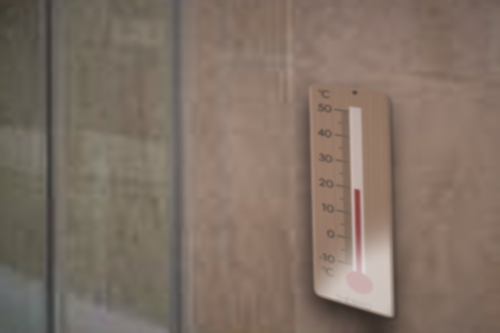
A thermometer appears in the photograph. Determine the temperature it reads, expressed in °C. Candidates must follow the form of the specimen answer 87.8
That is 20
